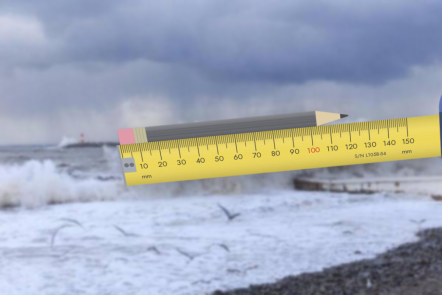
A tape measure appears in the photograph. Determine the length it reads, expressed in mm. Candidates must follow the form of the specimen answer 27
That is 120
